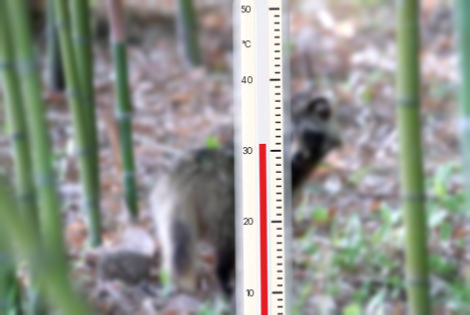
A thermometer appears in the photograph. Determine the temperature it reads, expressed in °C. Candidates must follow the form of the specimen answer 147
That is 31
